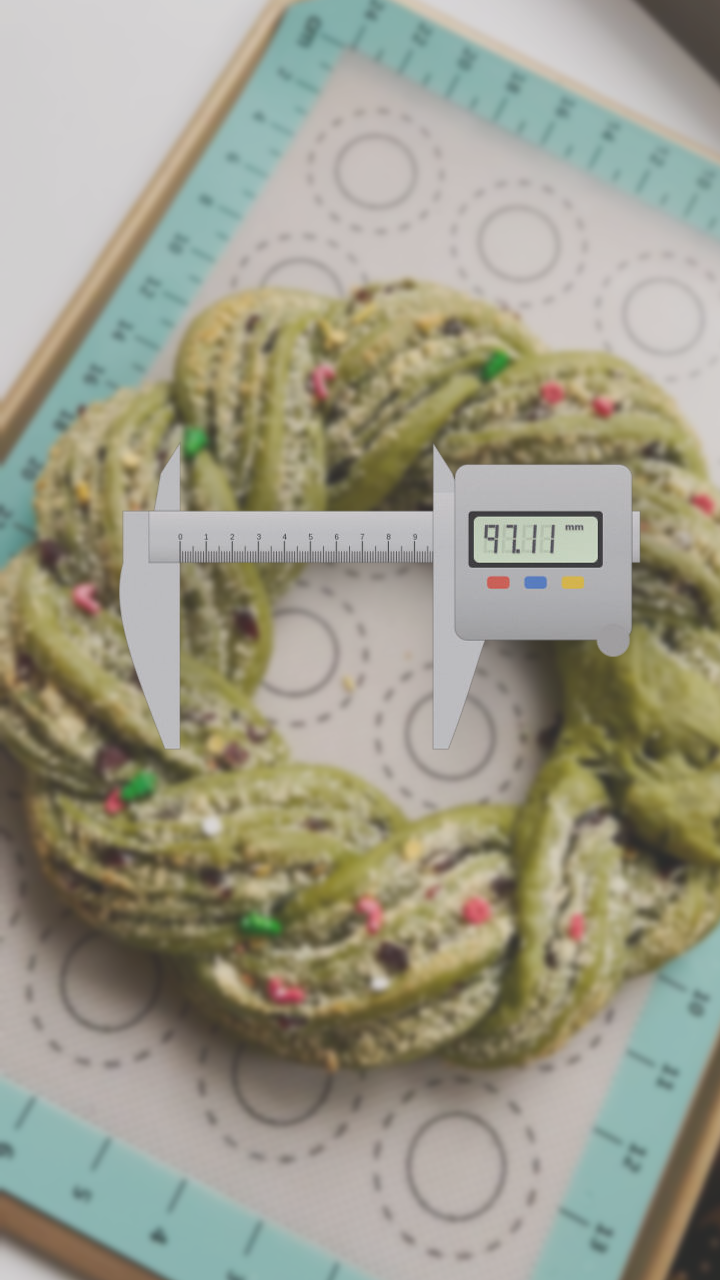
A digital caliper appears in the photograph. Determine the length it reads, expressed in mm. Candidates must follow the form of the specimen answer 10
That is 97.11
